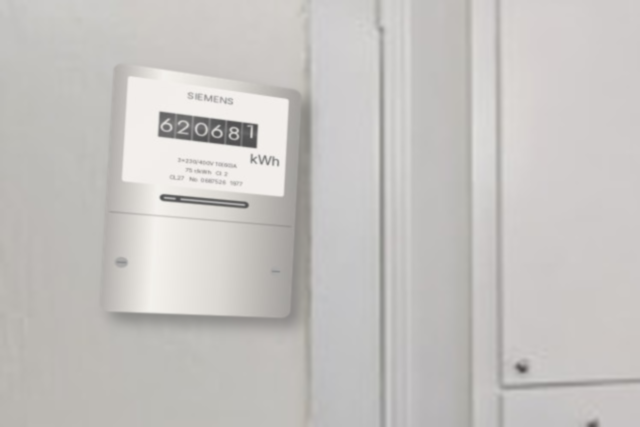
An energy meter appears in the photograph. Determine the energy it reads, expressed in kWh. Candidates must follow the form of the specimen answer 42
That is 620681
